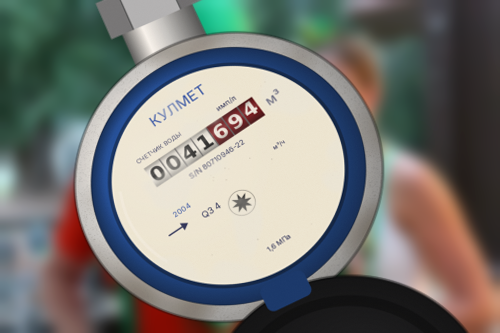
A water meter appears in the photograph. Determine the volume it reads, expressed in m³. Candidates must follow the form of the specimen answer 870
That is 41.694
